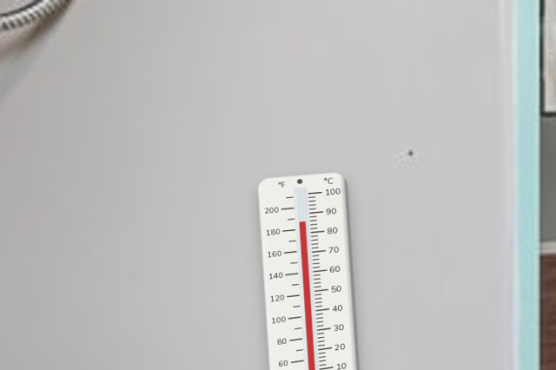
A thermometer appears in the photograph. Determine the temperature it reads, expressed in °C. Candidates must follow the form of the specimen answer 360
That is 86
